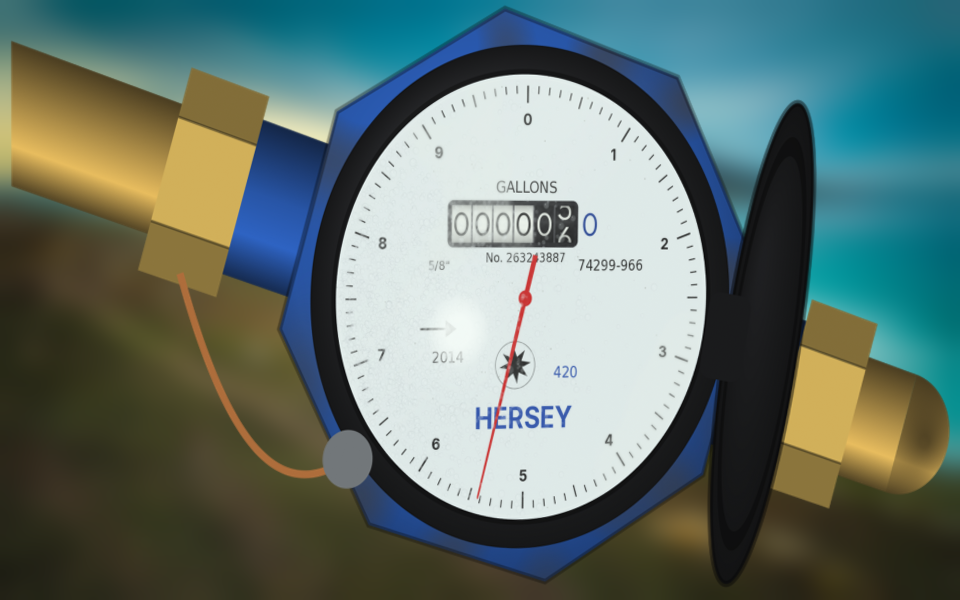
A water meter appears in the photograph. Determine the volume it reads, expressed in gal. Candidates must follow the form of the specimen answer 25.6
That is 55.4
